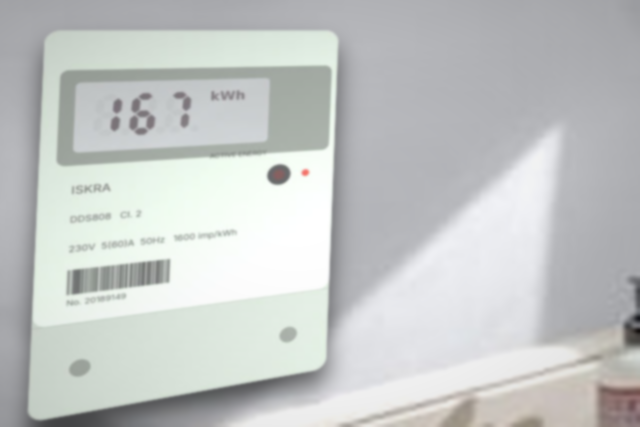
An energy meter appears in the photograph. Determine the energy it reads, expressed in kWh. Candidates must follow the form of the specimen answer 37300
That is 167
